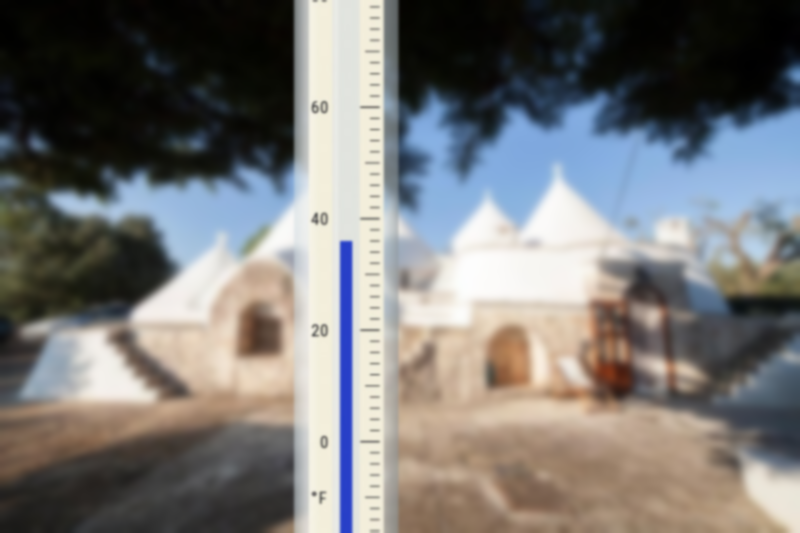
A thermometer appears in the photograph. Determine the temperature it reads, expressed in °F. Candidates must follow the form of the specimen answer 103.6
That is 36
